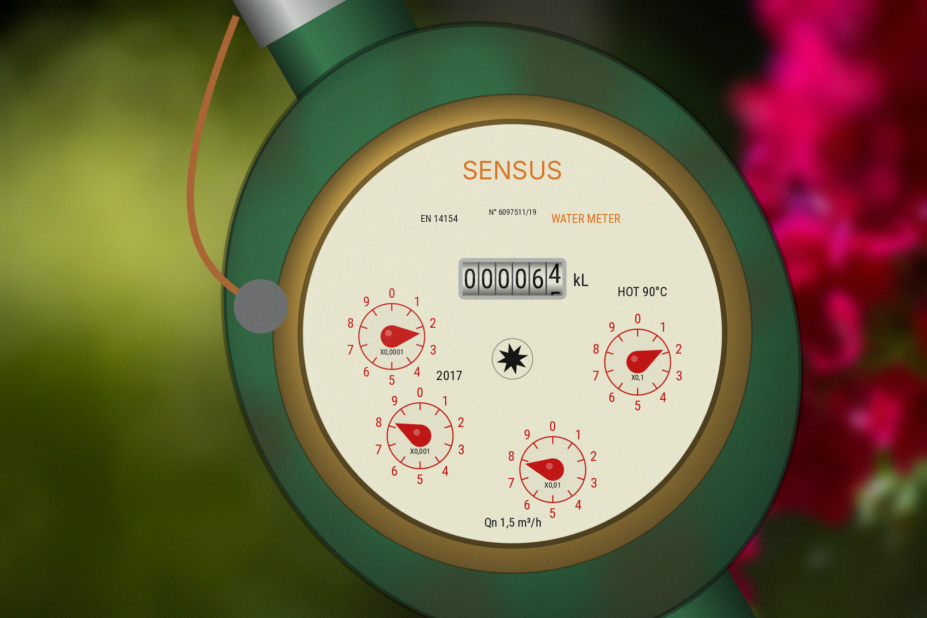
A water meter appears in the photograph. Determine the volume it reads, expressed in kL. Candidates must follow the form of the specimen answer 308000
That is 64.1782
